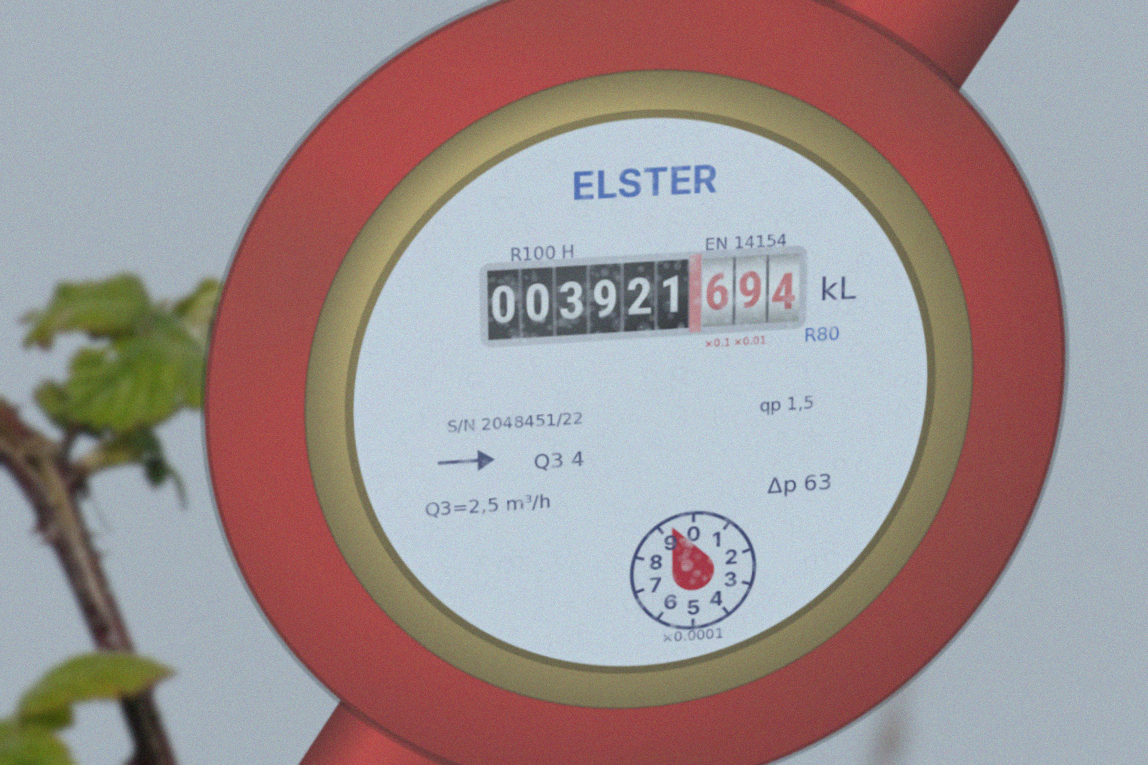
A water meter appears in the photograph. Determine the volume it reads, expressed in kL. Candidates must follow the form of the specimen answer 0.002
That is 3921.6939
